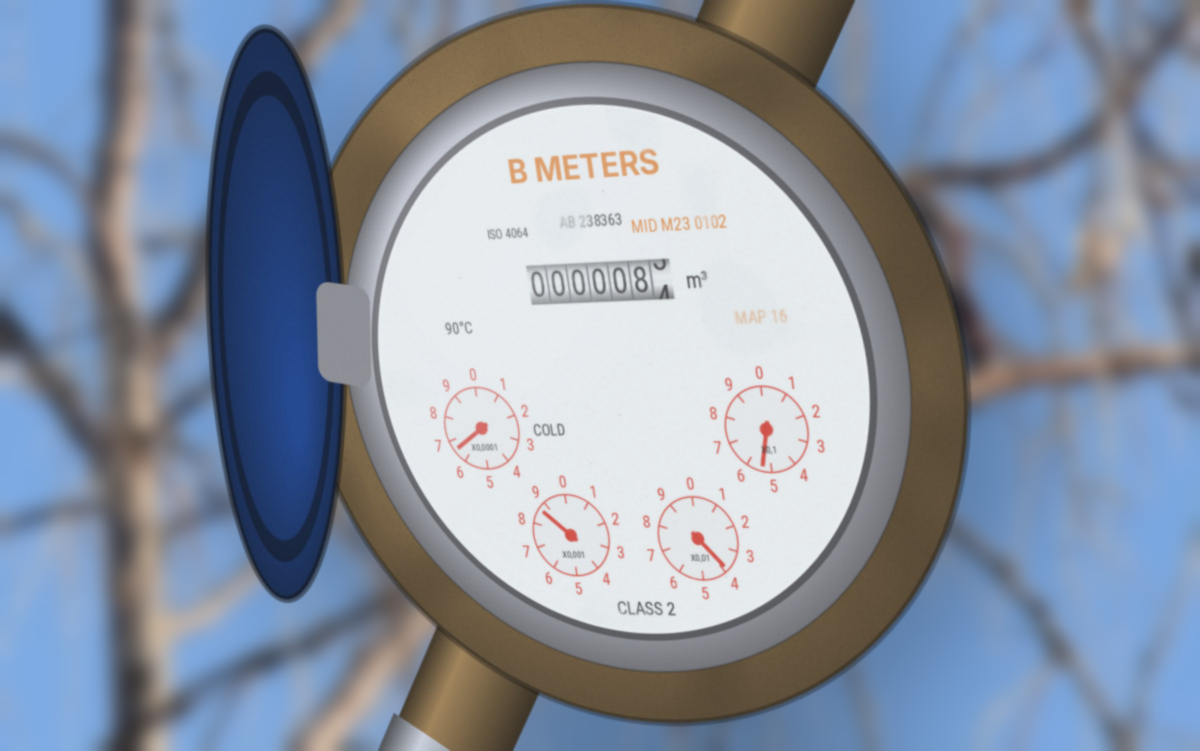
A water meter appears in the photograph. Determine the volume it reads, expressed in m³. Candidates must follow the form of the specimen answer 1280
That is 83.5386
